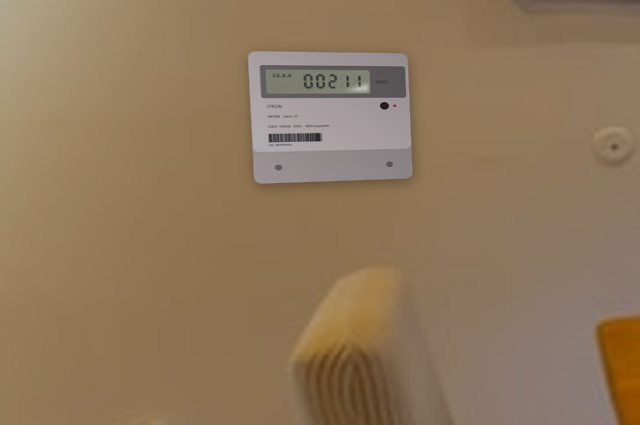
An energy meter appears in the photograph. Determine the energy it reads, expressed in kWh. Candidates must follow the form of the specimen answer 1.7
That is 211
